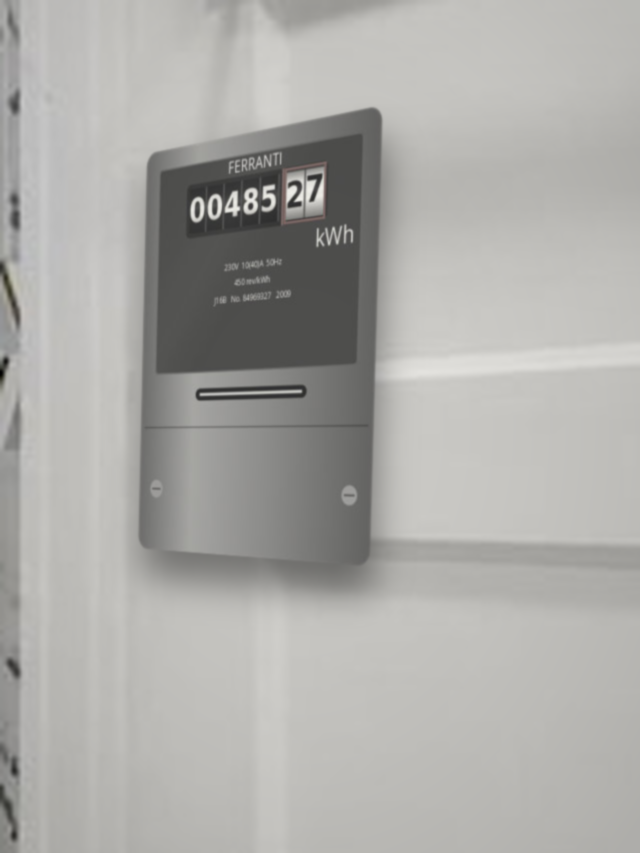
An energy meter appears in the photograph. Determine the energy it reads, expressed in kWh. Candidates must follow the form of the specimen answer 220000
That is 485.27
